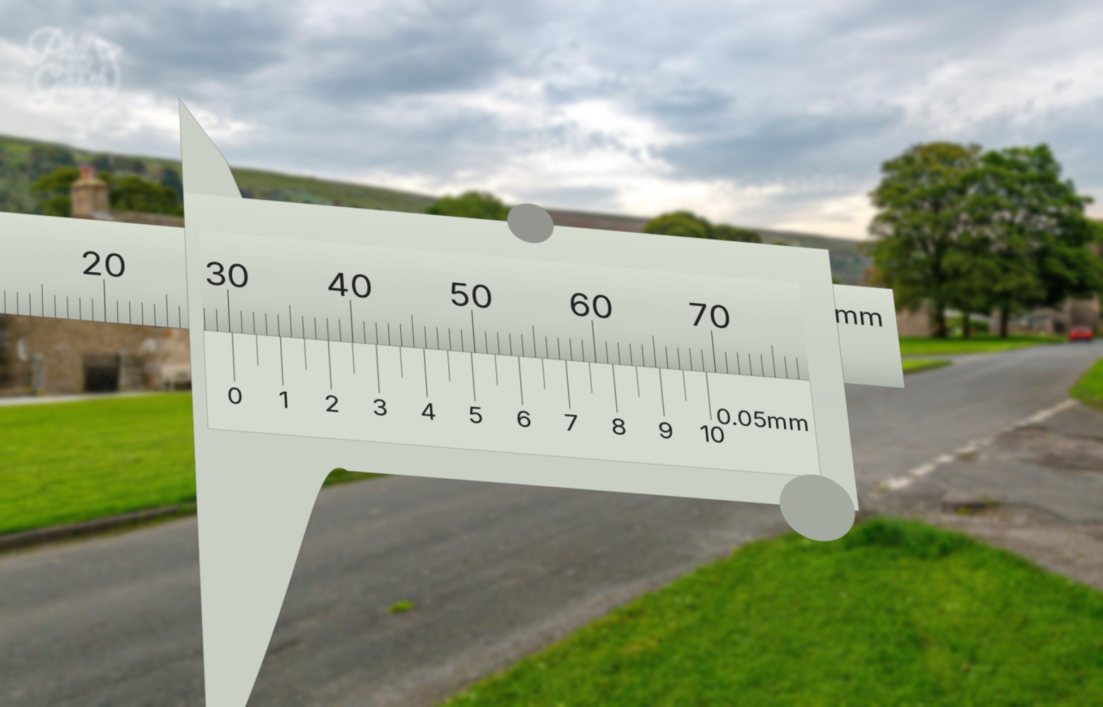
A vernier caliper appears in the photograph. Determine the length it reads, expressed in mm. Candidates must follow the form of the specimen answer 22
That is 30.2
